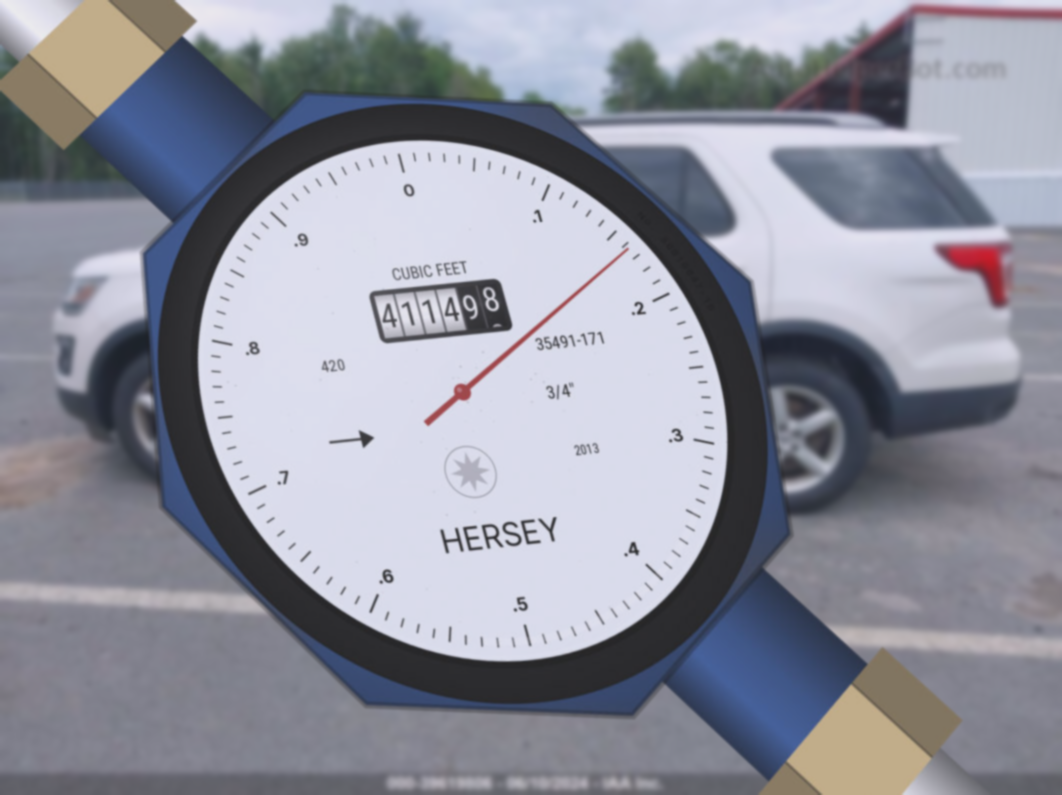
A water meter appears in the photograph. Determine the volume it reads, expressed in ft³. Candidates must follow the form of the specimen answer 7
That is 411498.16
